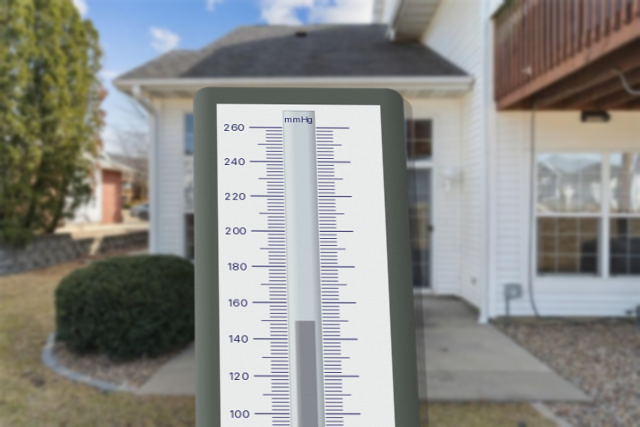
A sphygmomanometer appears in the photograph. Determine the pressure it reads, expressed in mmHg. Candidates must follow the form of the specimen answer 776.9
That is 150
